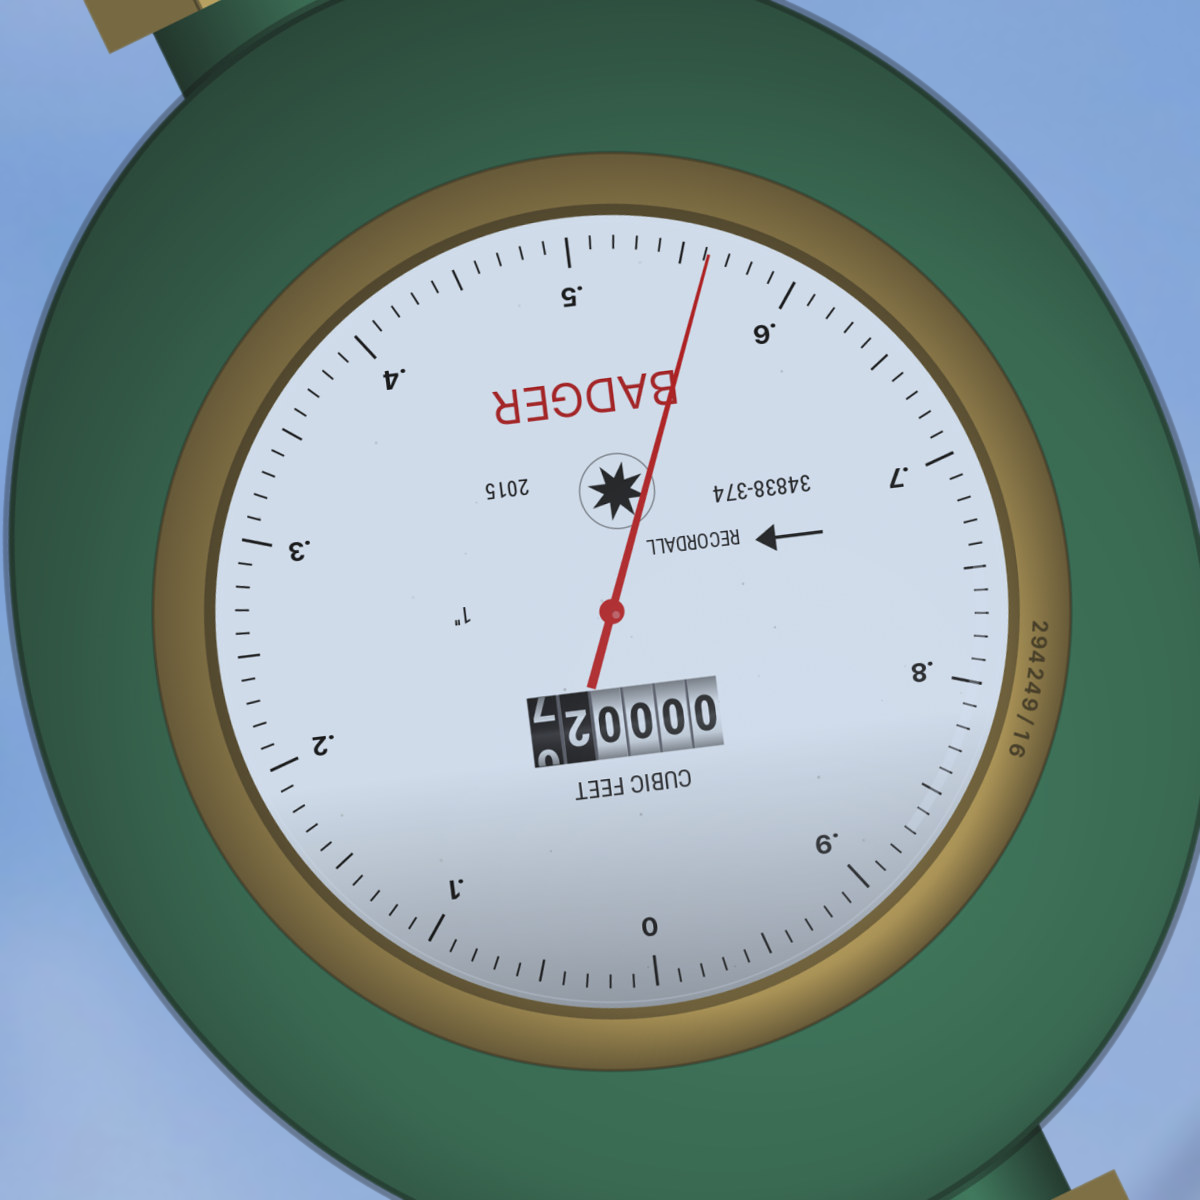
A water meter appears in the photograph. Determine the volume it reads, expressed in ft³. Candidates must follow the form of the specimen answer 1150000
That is 26.56
